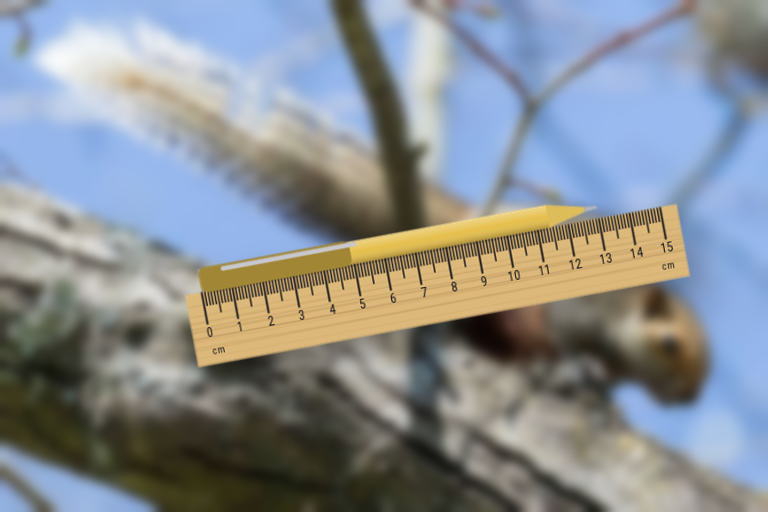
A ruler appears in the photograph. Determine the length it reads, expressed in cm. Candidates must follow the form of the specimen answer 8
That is 13
